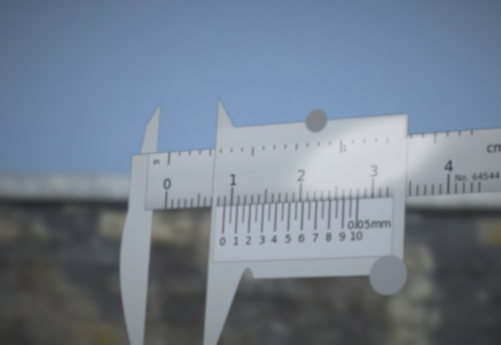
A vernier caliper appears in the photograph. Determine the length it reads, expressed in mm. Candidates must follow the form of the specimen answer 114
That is 9.0
